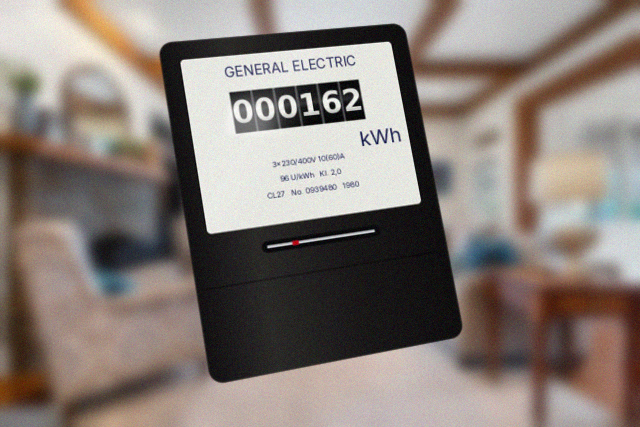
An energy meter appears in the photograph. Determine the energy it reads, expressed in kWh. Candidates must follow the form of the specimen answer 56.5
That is 162
